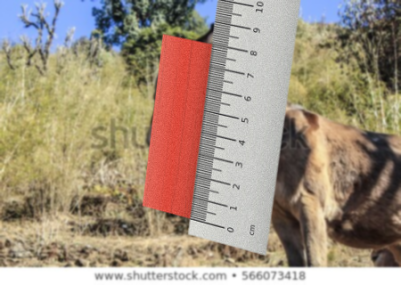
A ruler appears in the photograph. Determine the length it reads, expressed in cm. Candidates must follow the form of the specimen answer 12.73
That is 8
